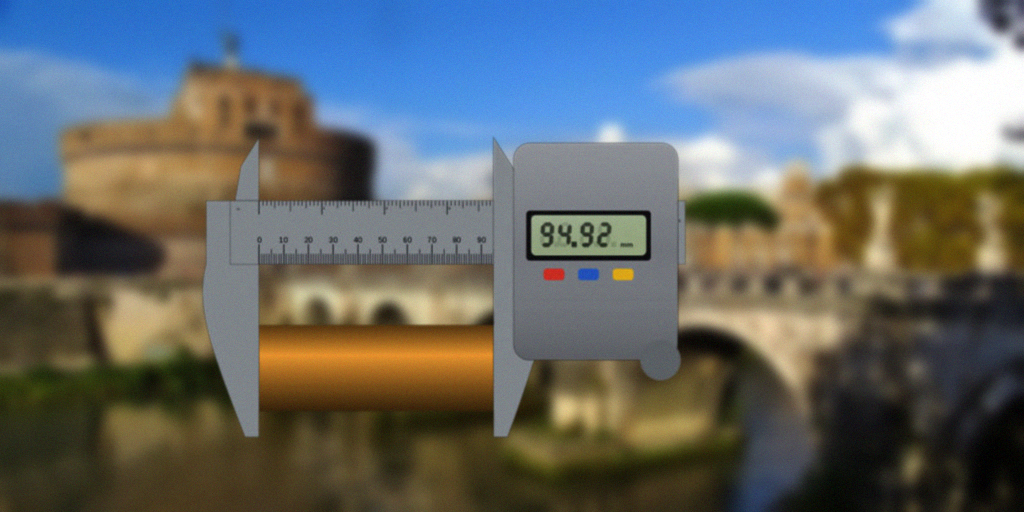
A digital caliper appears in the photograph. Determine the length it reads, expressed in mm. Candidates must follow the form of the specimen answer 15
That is 94.92
